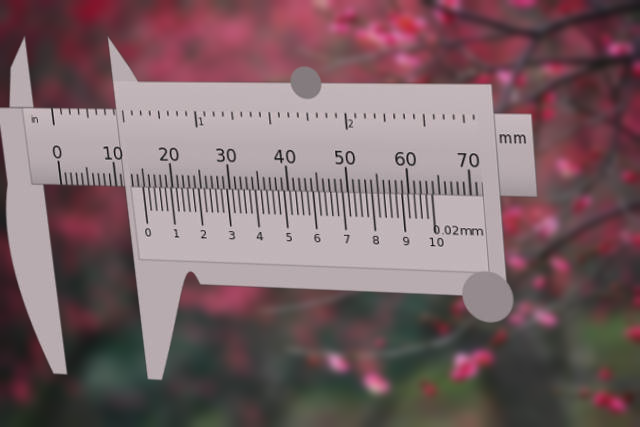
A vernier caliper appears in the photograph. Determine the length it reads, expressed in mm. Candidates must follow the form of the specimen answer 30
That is 14.8
